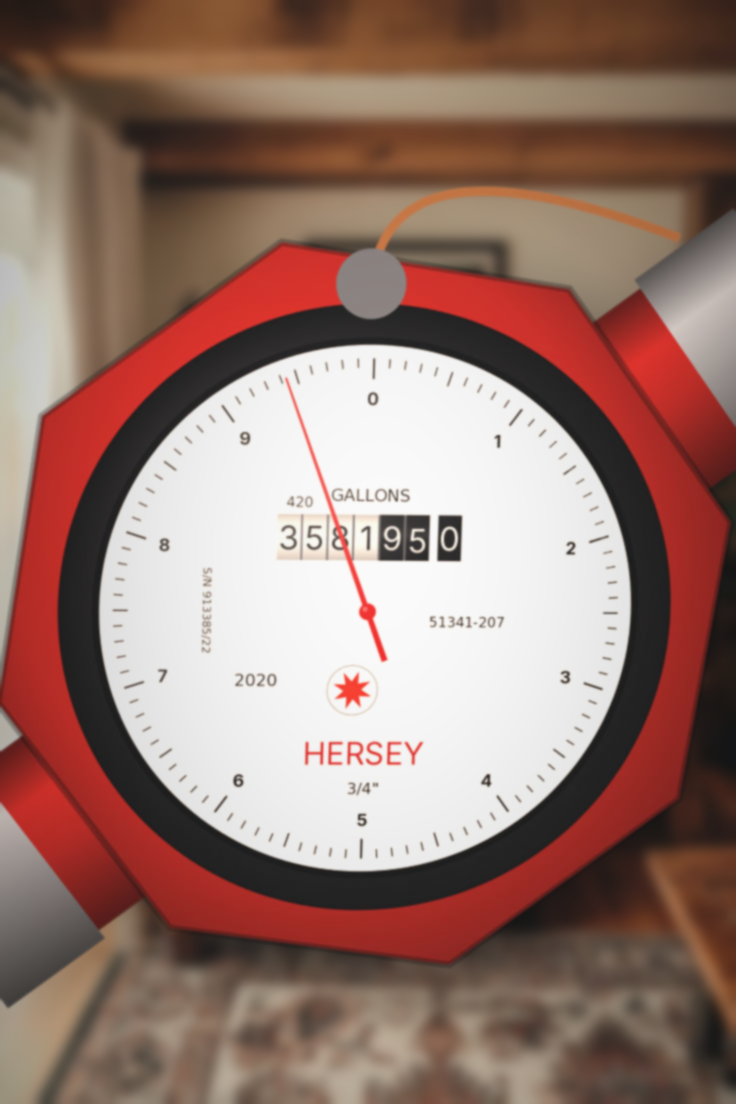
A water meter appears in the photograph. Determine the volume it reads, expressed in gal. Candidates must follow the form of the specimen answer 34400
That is 3581949.4
